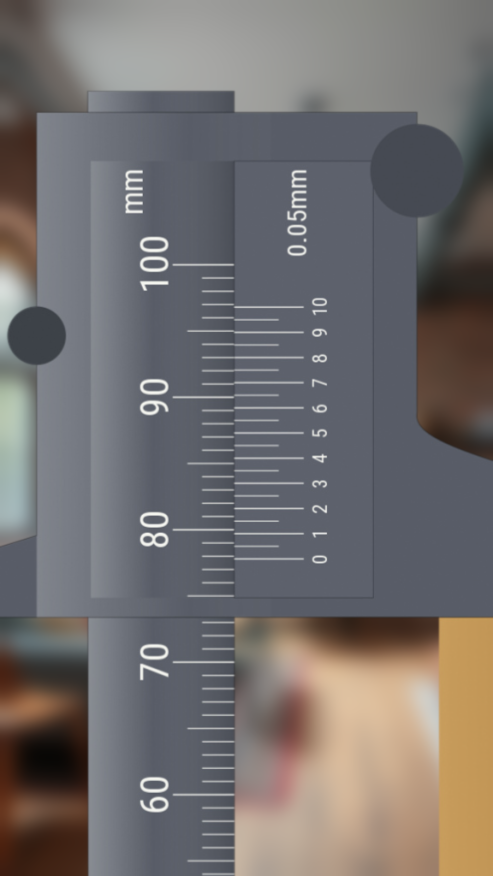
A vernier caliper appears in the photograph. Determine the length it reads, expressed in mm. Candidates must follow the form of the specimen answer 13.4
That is 77.8
